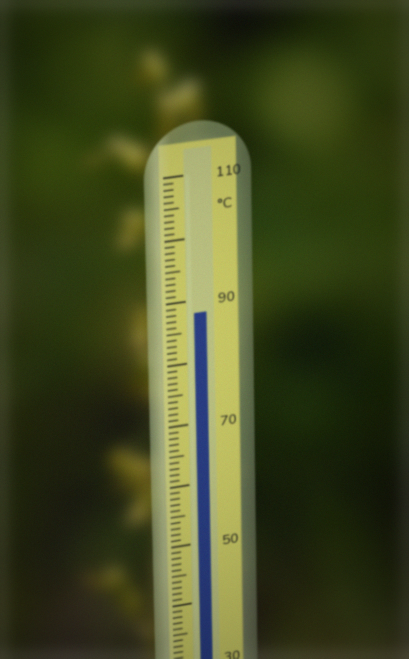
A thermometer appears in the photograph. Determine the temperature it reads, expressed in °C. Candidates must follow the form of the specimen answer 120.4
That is 88
